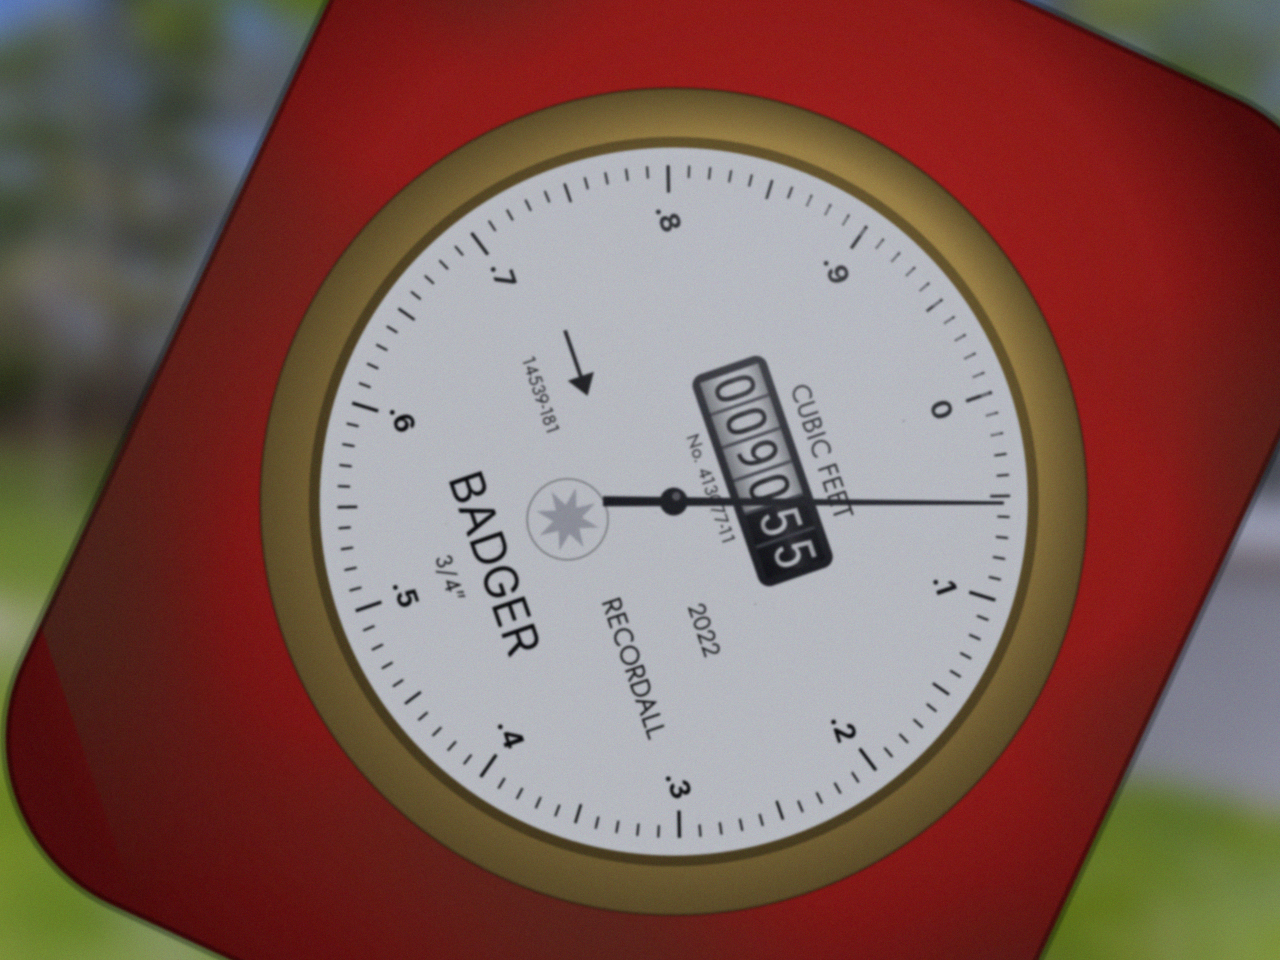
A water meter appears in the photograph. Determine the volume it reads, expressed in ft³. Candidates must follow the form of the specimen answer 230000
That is 9055.05
